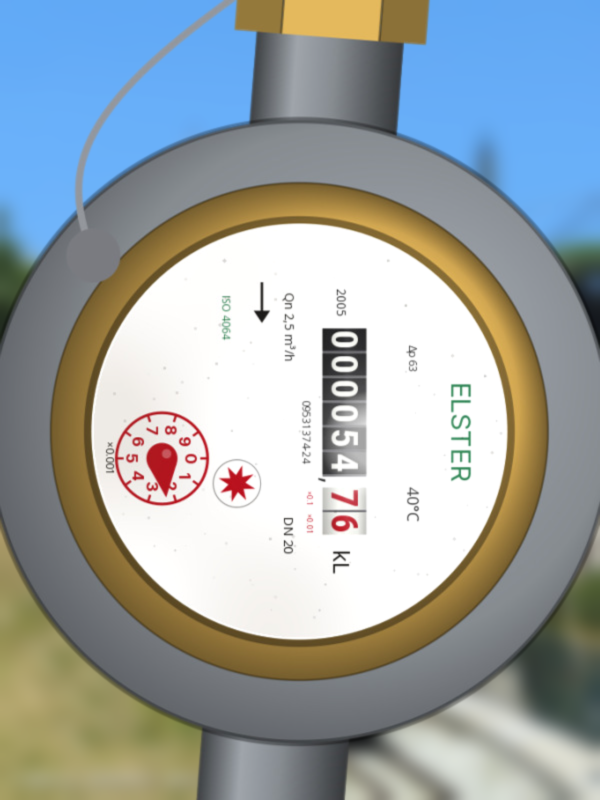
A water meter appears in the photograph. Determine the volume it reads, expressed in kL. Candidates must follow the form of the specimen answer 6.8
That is 54.762
